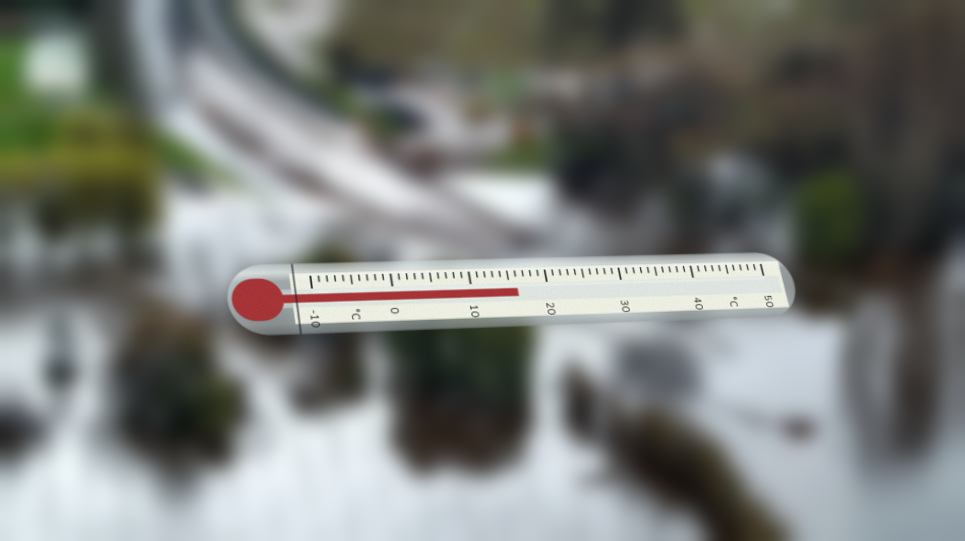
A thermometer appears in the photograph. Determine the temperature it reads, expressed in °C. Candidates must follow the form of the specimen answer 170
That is 16
